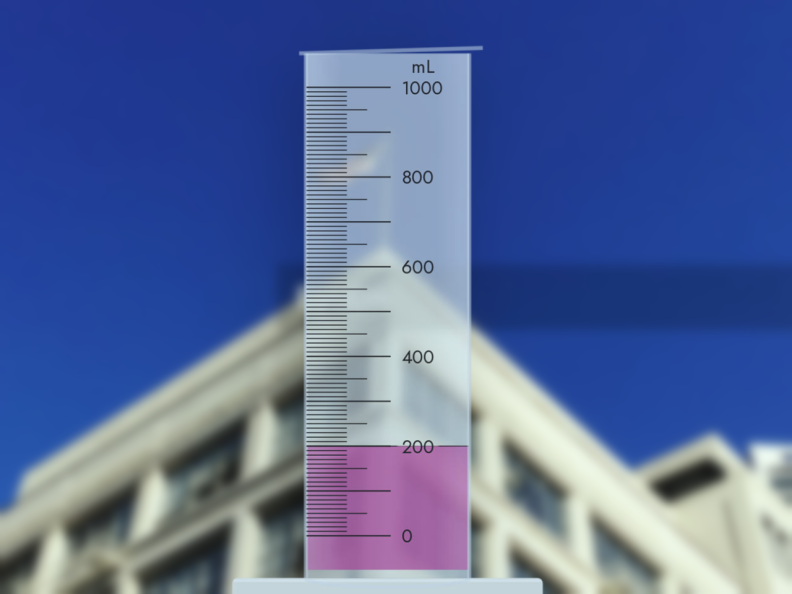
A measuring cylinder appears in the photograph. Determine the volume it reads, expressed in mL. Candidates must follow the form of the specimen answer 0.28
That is 200
